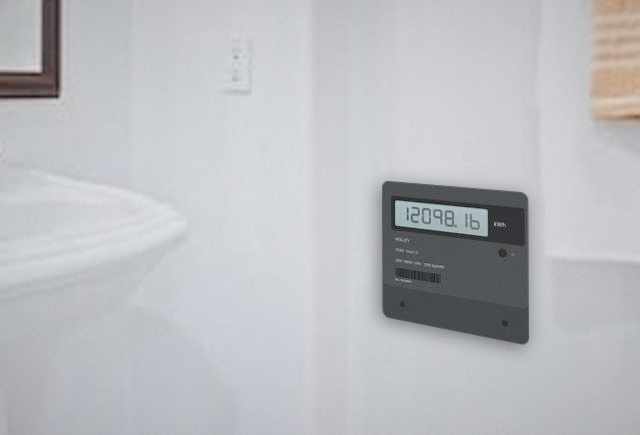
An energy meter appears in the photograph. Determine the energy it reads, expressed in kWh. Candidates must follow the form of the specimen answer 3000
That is 12098.16
